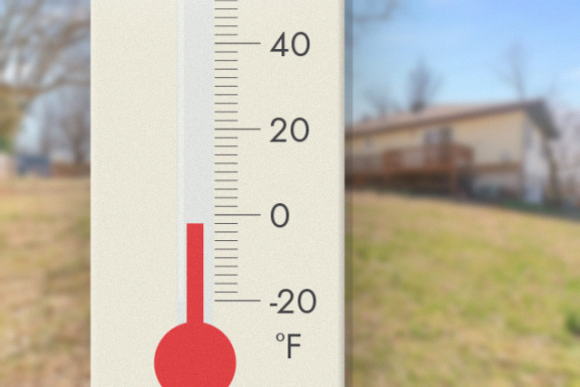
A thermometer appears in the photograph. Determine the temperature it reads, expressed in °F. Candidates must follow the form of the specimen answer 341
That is -2
